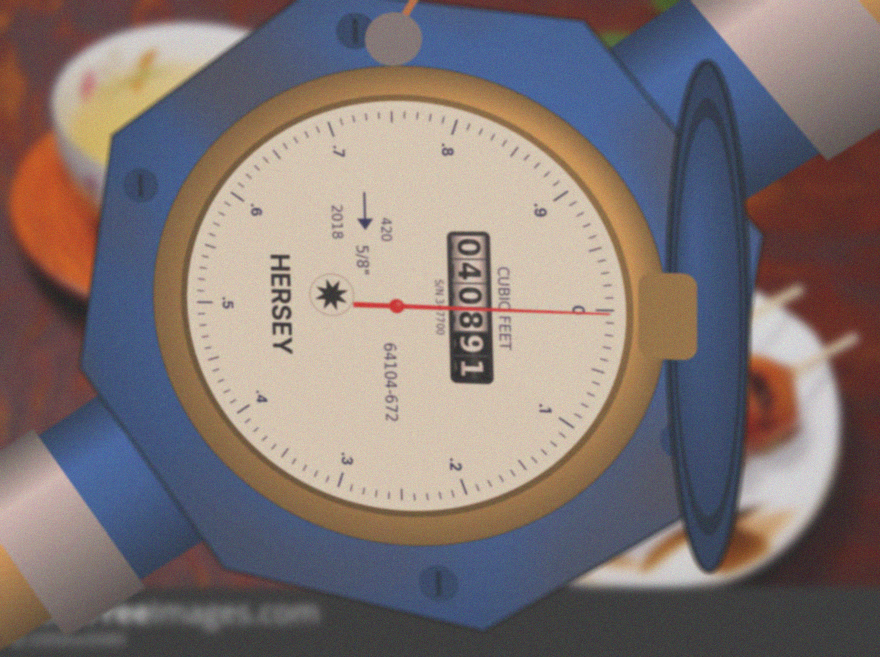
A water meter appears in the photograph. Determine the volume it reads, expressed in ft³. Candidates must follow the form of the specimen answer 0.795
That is 40891.00
